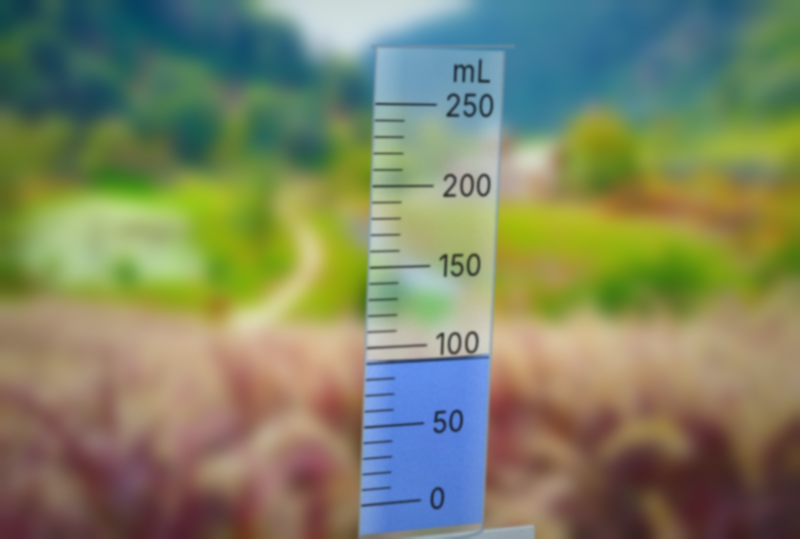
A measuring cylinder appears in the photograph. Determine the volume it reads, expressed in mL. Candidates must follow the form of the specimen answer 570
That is 90
